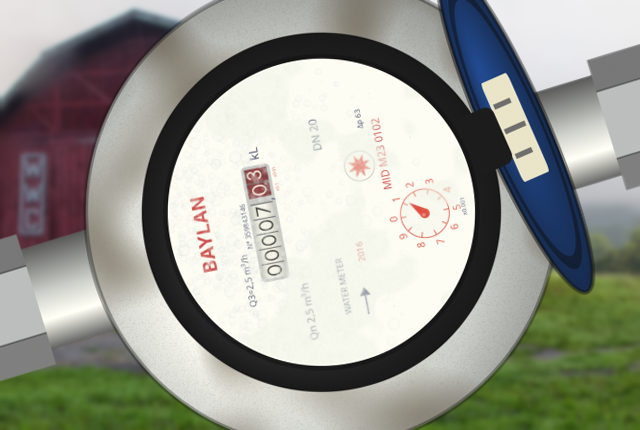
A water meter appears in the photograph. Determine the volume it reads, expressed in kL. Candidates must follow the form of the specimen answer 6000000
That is 7.031
